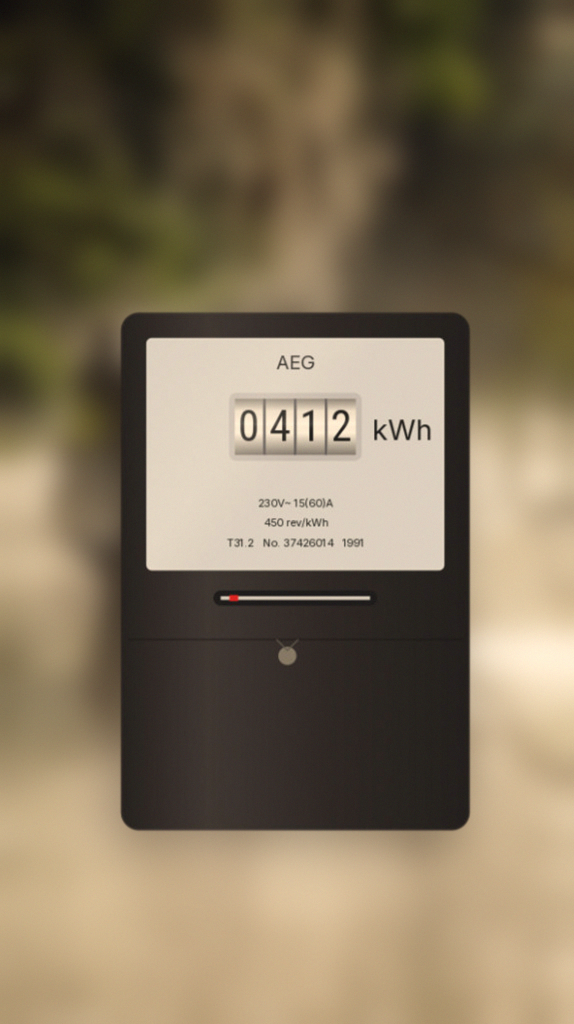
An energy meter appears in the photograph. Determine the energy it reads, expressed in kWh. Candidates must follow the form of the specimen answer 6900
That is 412
